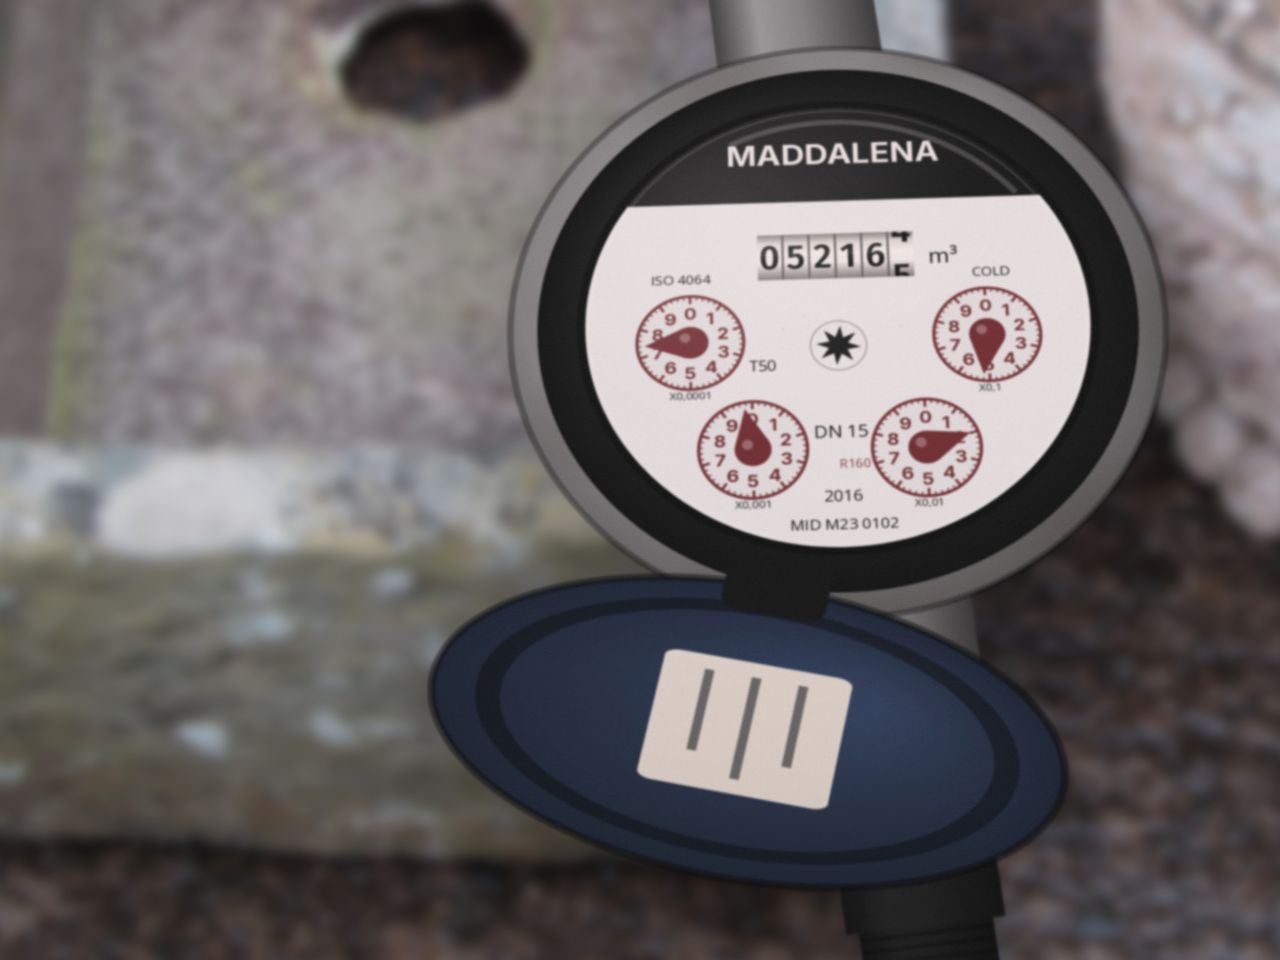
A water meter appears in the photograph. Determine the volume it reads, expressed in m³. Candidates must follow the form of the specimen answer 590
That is 52164.5197
